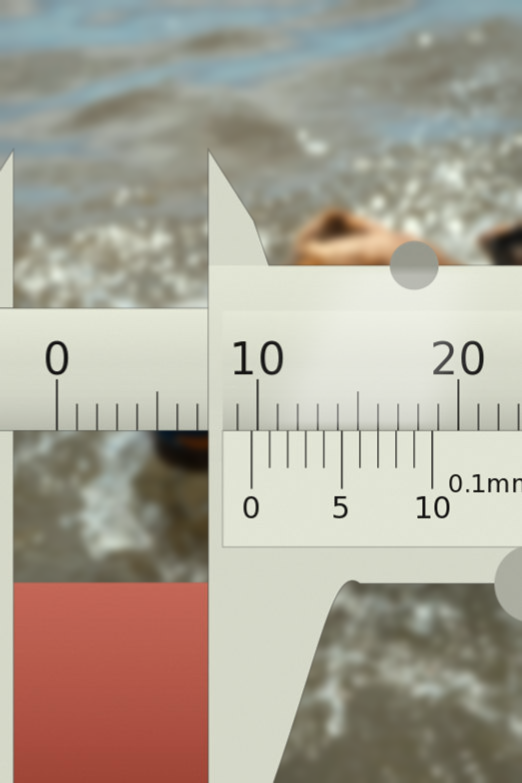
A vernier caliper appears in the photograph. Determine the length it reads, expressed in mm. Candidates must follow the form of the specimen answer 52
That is 9.7
